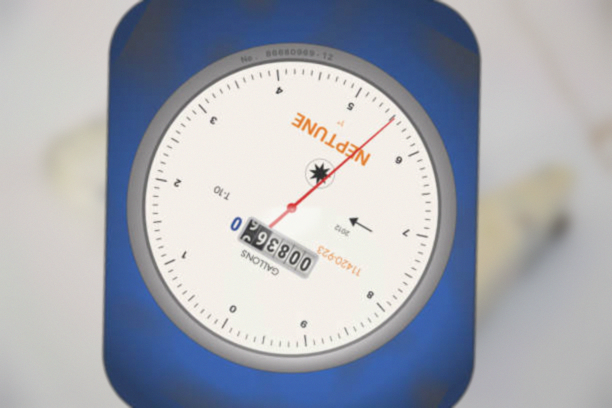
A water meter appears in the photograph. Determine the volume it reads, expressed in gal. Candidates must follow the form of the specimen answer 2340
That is 83655.5
